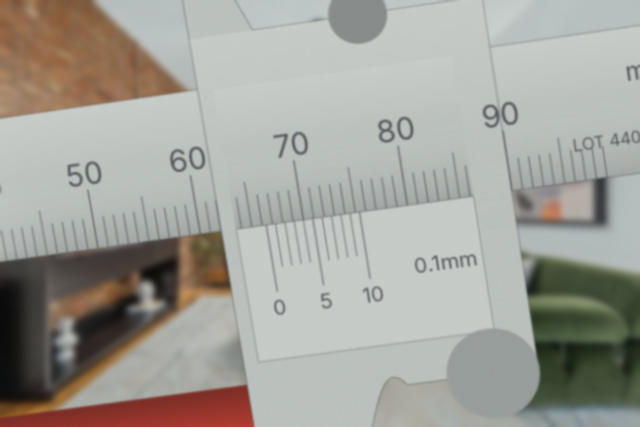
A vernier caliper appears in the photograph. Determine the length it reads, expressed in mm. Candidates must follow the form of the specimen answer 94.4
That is 66.4
